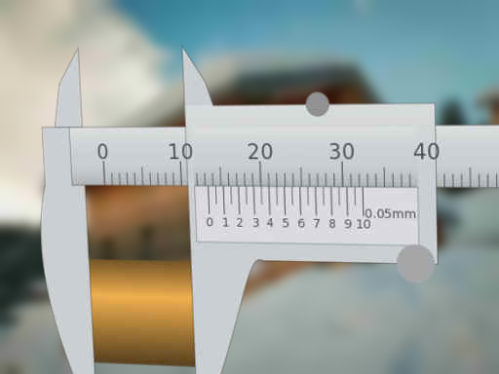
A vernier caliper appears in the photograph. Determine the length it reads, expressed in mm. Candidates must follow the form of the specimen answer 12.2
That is 13.4
